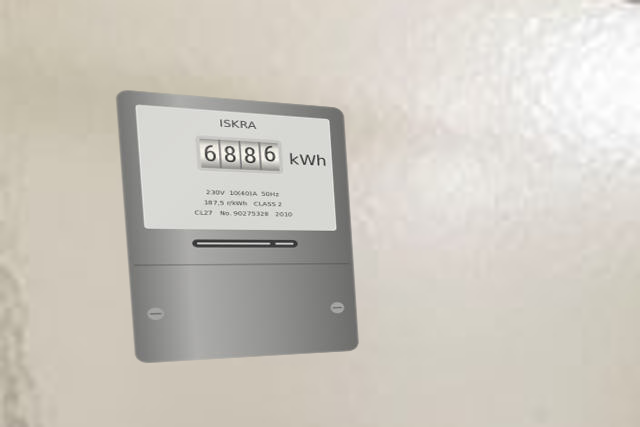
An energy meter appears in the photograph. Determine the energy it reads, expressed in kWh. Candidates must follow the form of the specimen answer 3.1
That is 6886
